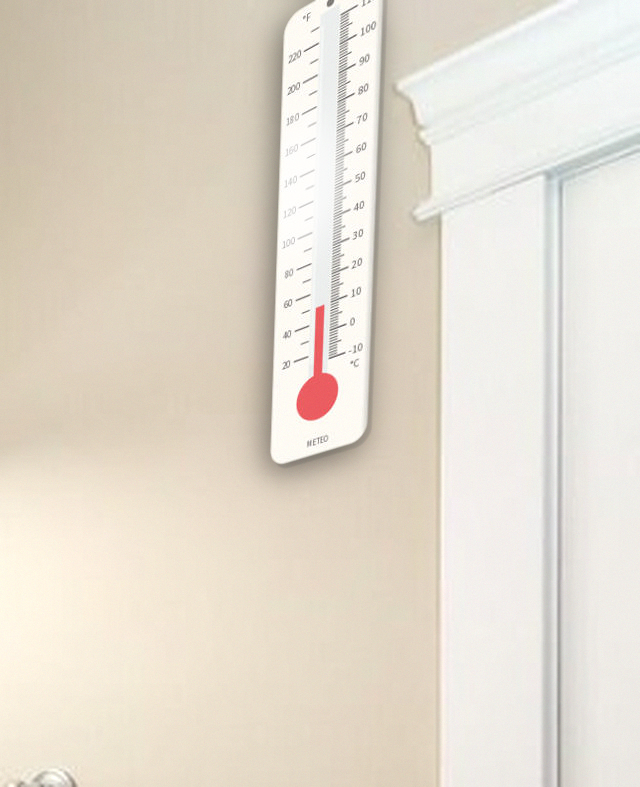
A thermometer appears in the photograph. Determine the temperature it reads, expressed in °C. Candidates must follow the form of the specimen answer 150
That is 10
